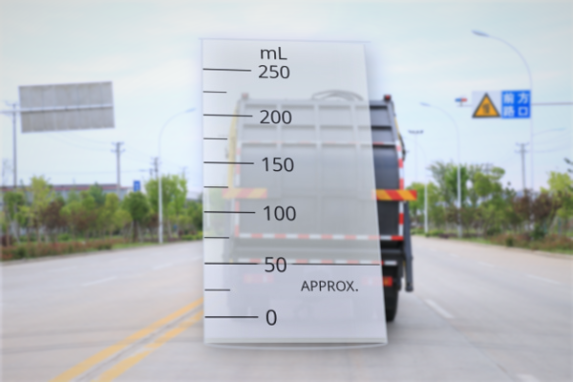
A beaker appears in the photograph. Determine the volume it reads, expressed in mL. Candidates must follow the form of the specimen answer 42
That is 50
